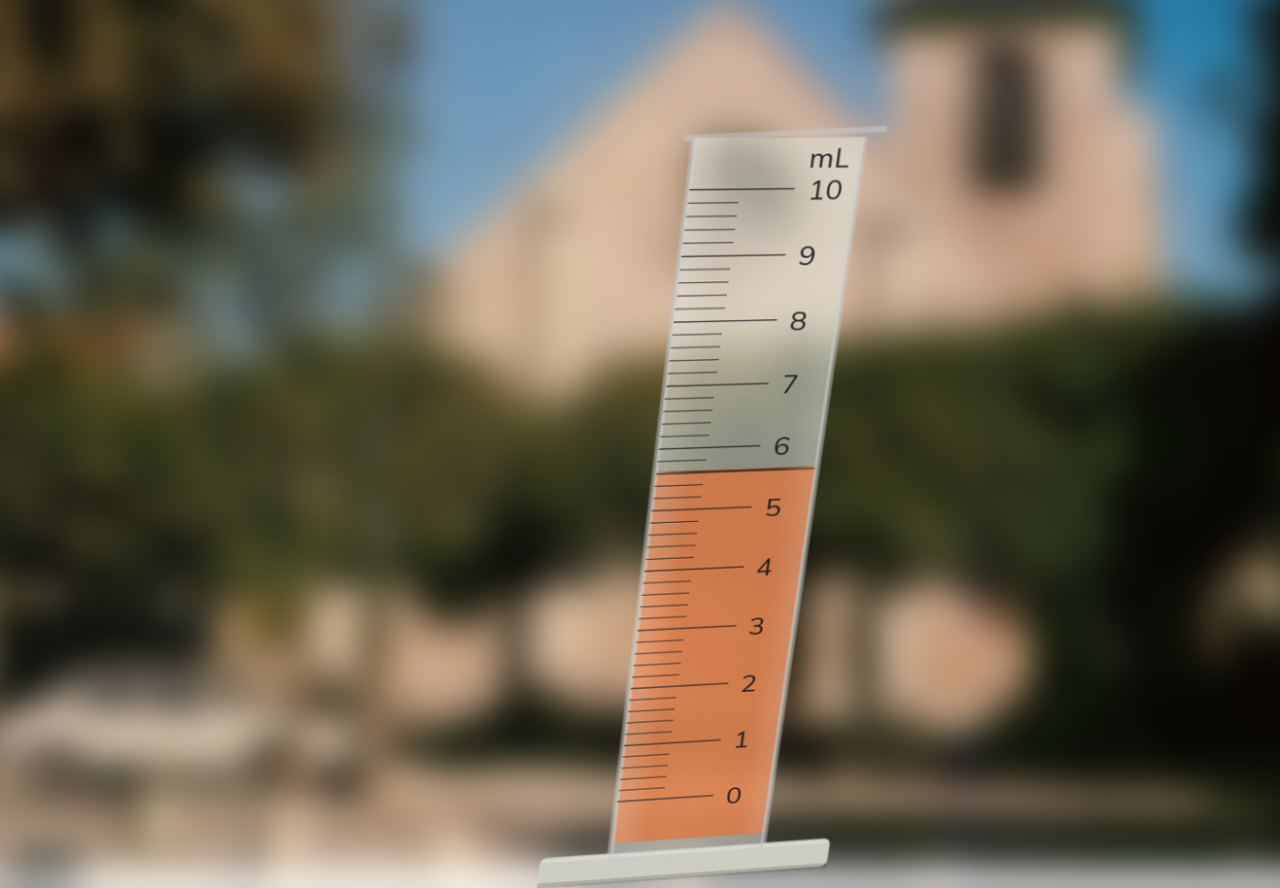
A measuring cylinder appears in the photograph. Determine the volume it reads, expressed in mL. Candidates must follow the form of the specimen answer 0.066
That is 5.6
